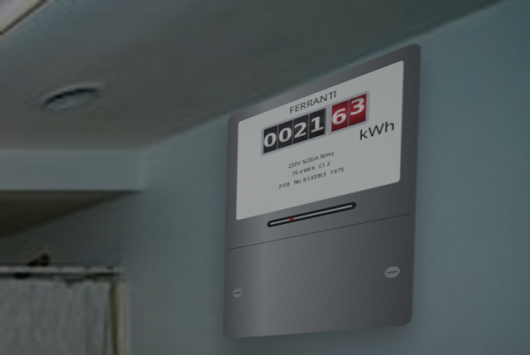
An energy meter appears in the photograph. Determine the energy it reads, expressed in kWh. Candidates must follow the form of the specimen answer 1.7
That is 21.63
